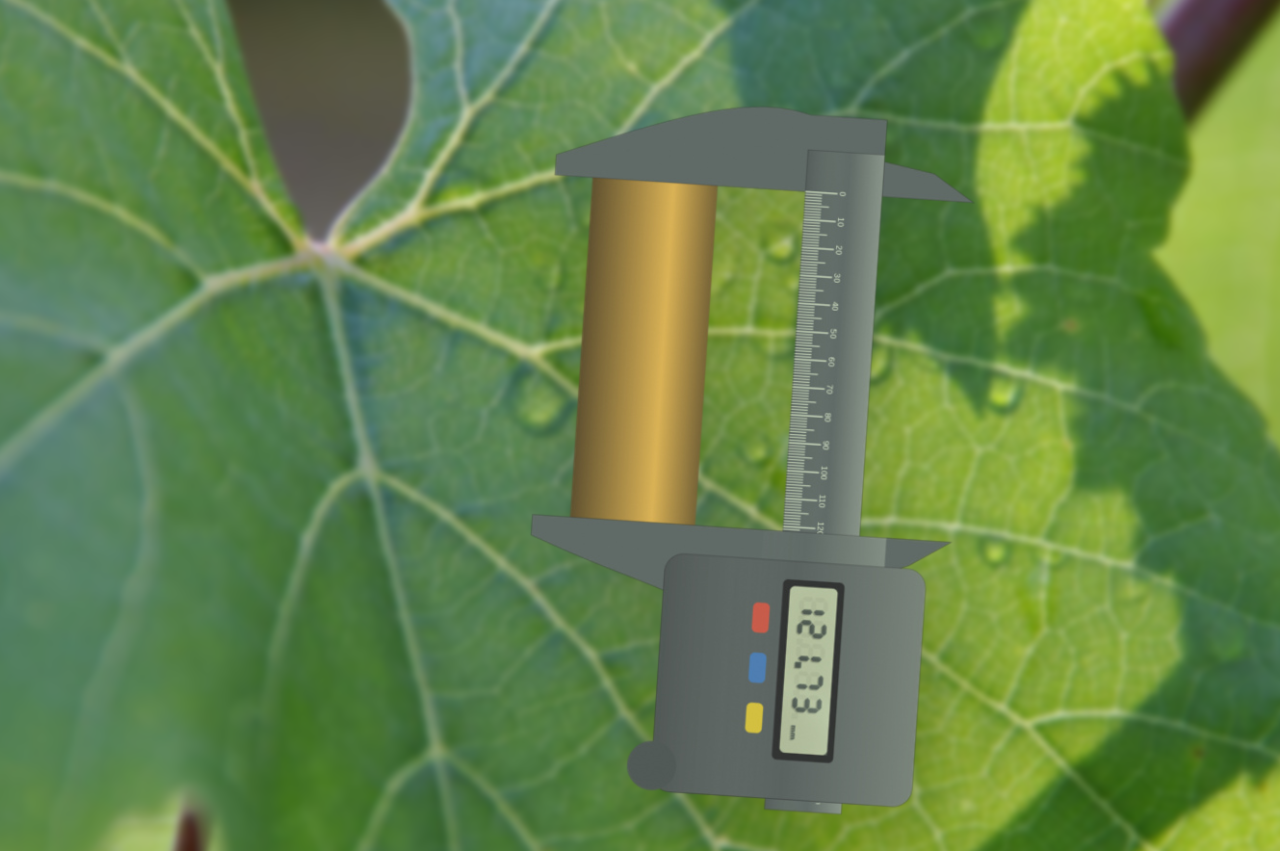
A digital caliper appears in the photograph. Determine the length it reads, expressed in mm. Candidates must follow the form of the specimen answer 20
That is 121.73
